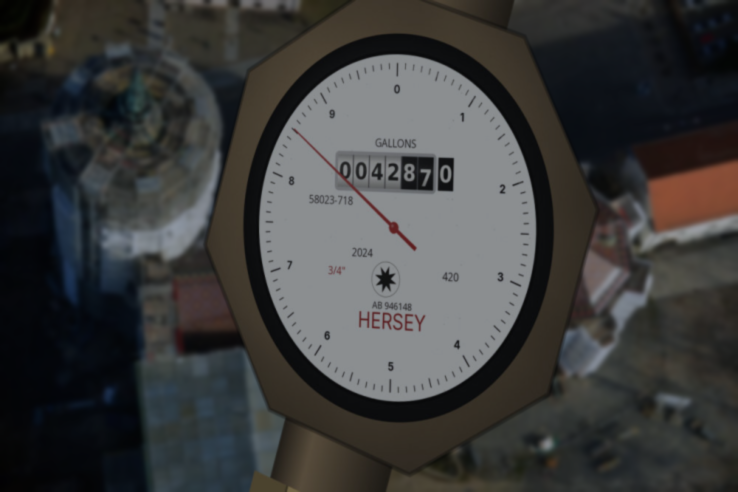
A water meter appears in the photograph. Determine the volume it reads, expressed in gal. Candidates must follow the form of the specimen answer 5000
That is 42868.5
